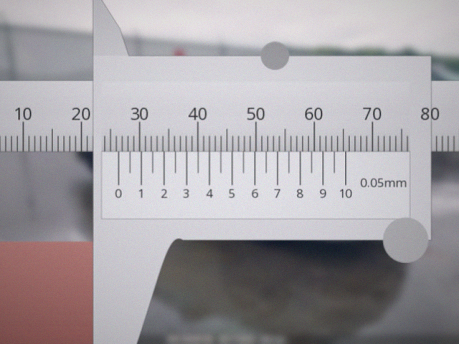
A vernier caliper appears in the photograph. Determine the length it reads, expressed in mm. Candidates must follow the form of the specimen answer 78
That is 26.4
